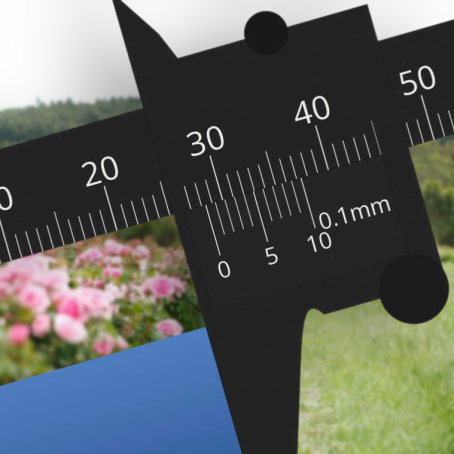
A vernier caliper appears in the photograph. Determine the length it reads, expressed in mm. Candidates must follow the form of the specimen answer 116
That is 28.4
